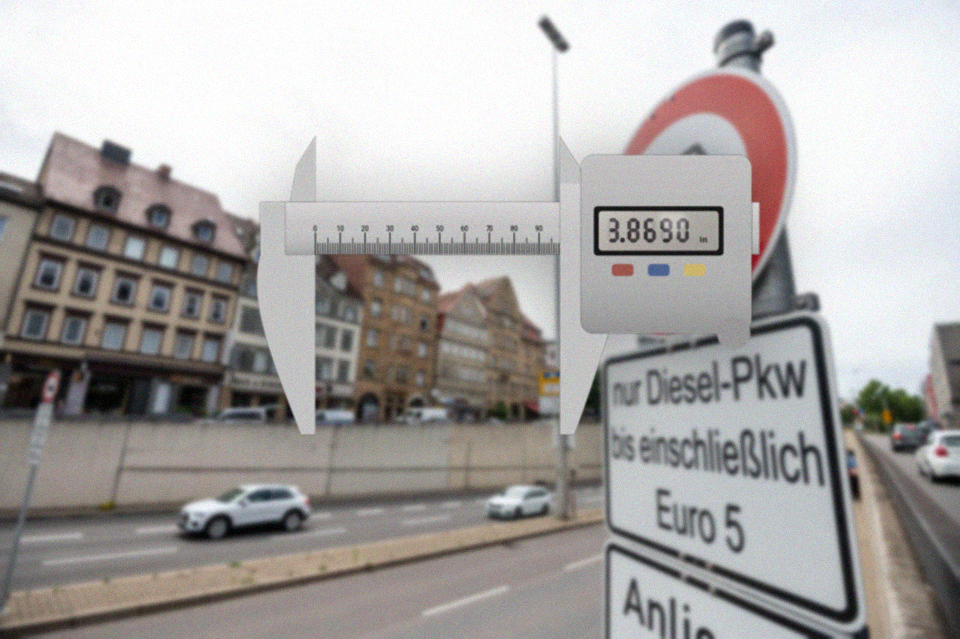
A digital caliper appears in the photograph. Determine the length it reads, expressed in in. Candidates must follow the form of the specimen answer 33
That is 3.8690
